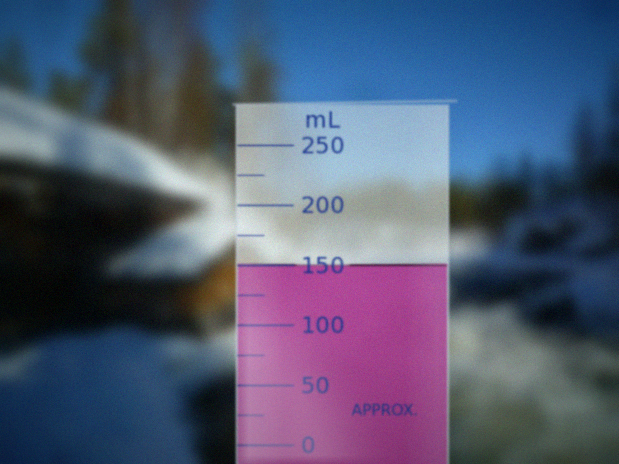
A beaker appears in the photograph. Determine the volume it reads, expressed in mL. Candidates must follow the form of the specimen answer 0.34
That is 150
